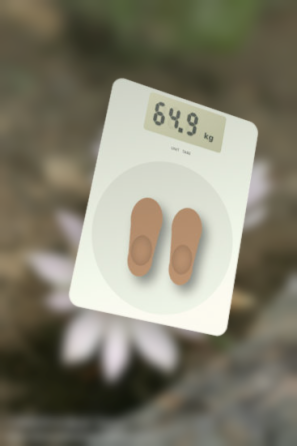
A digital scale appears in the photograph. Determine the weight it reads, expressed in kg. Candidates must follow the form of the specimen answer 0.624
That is 64.9
